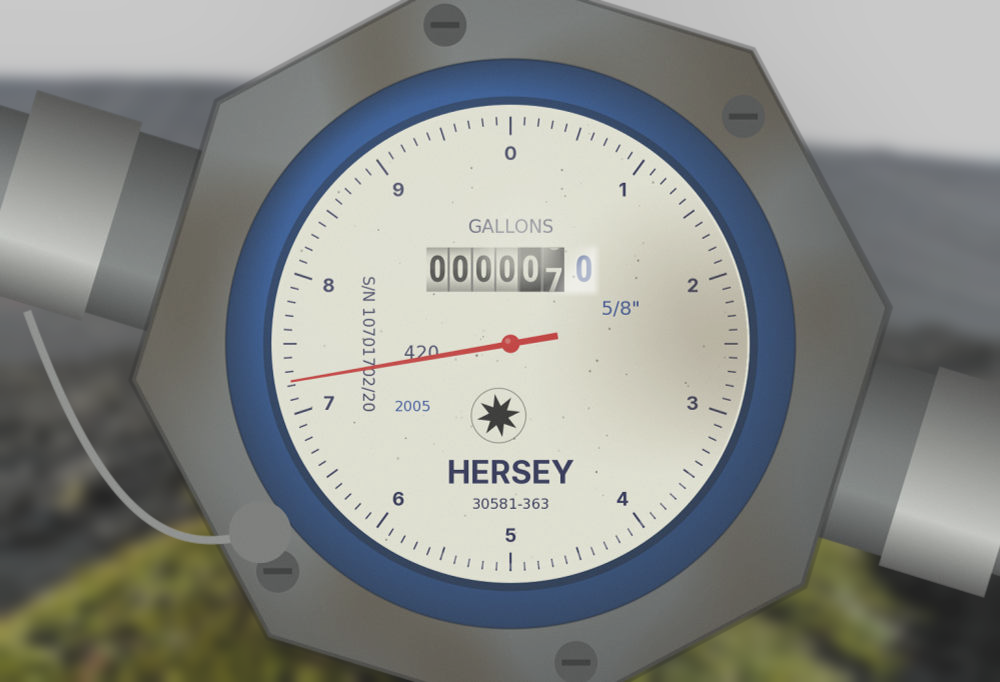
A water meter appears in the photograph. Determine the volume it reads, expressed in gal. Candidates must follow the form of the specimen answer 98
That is 67.2
